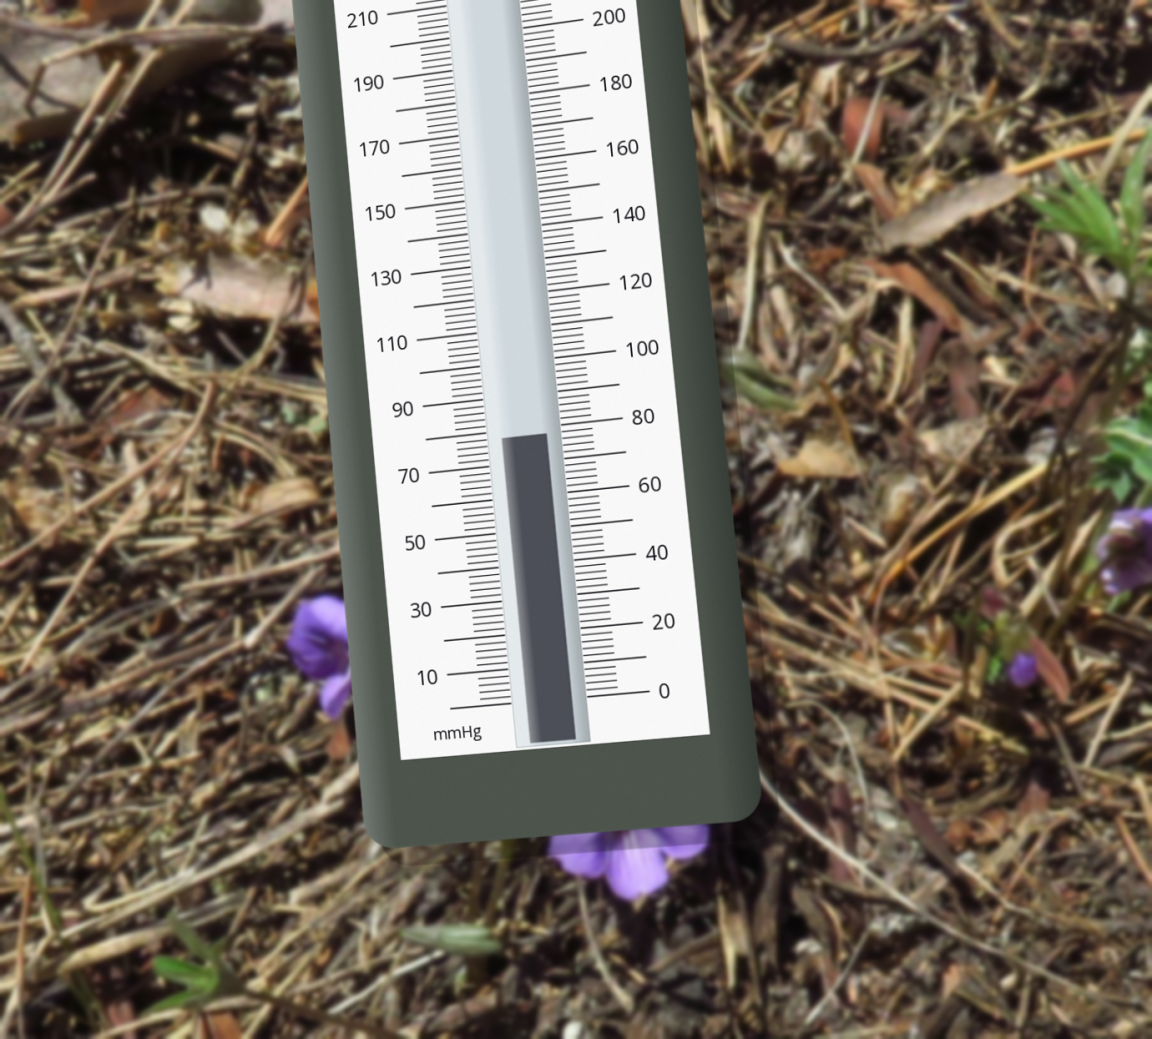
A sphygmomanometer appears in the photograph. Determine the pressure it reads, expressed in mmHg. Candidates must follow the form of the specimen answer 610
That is 78
